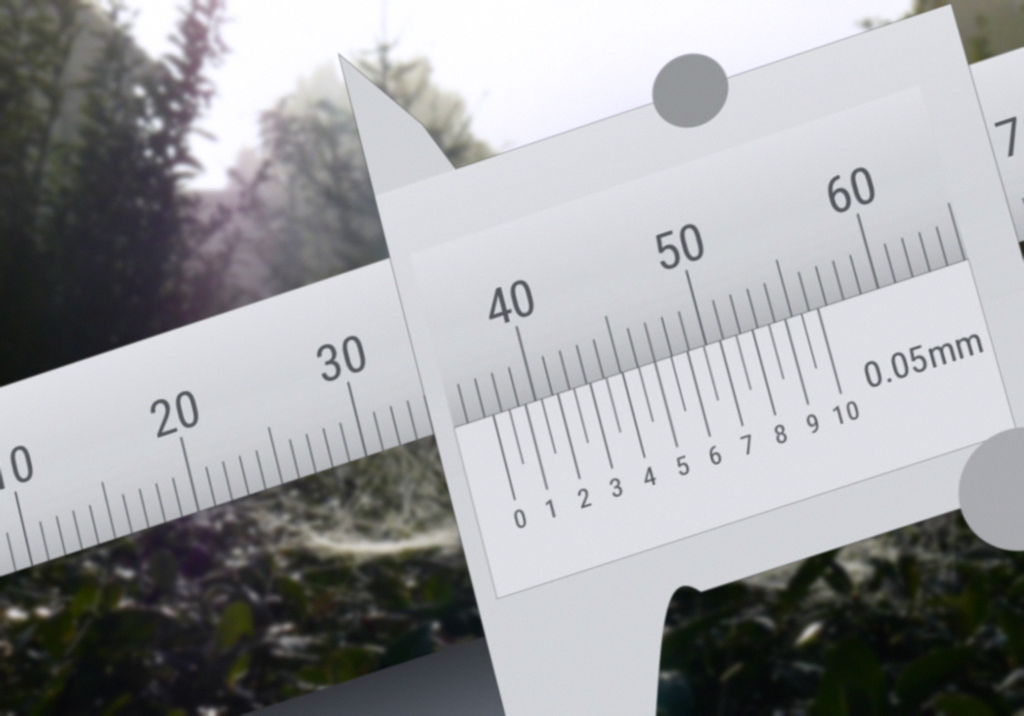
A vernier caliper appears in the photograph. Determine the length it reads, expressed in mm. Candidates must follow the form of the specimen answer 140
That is 37.5
